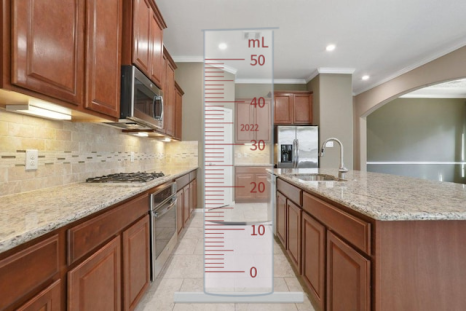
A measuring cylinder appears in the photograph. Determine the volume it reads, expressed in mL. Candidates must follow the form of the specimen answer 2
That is 11
